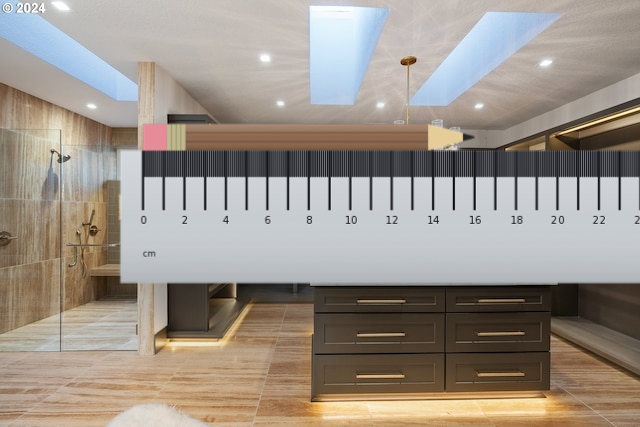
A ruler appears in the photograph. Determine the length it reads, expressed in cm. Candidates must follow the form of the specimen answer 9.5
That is 16
